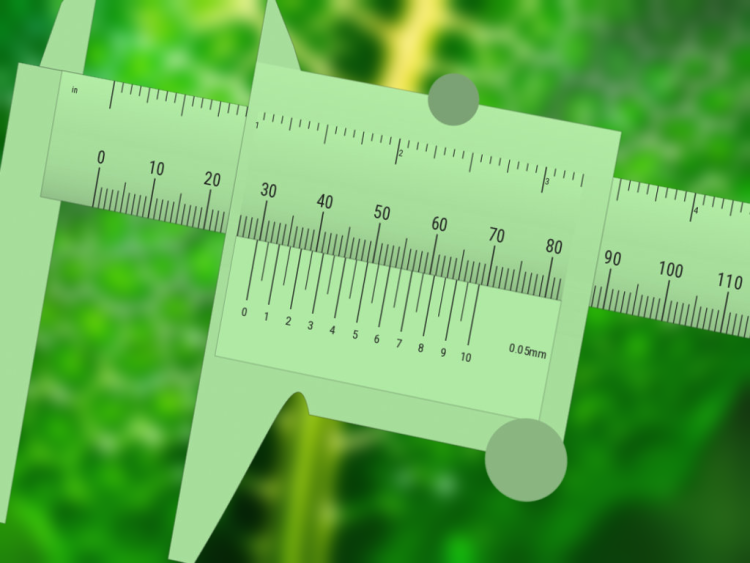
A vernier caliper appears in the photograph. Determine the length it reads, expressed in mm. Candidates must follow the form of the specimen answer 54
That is 29.6
